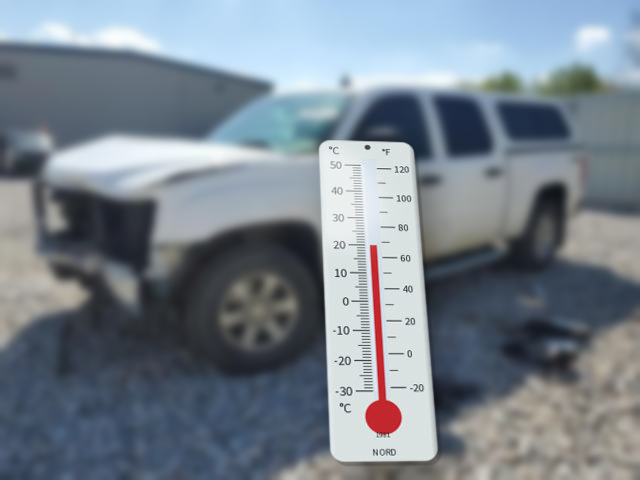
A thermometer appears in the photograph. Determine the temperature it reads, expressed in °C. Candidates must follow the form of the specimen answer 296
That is 20
